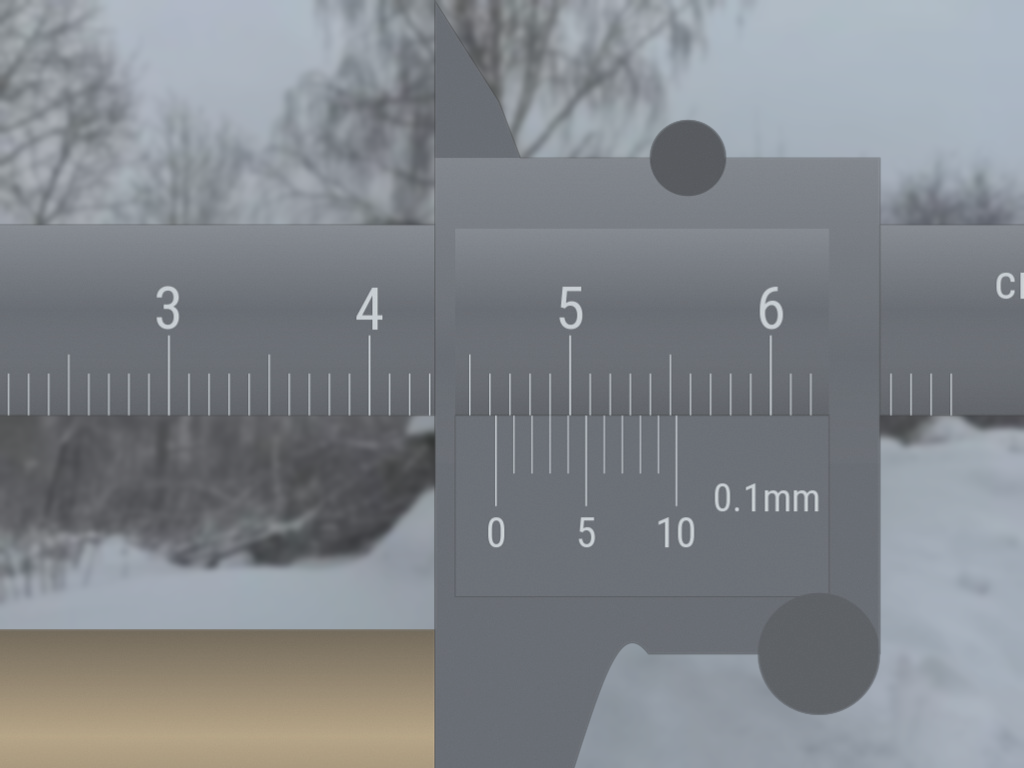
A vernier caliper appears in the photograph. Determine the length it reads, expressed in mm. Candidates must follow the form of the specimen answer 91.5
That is 46.3
